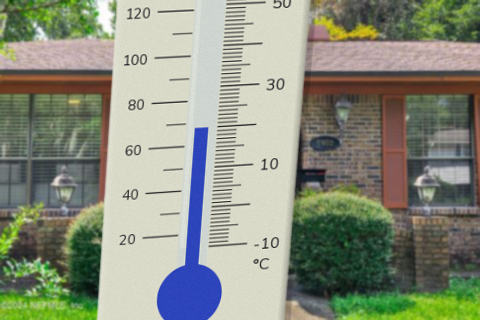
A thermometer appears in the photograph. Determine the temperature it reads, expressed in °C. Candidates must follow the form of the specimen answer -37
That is 20
